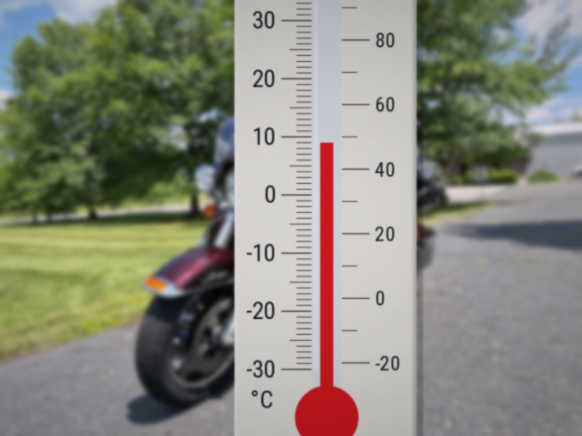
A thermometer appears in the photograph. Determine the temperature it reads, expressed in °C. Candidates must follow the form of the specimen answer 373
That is 9
